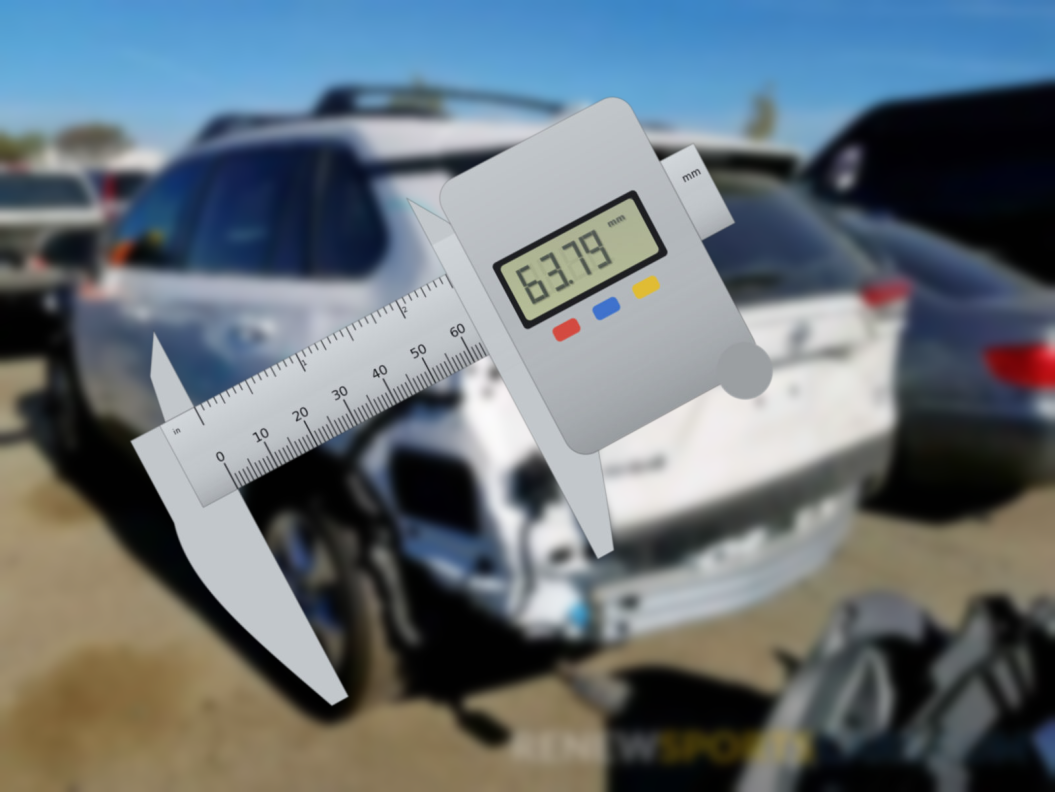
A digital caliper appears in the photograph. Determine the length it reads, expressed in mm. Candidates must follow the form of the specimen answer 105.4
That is 63.79
